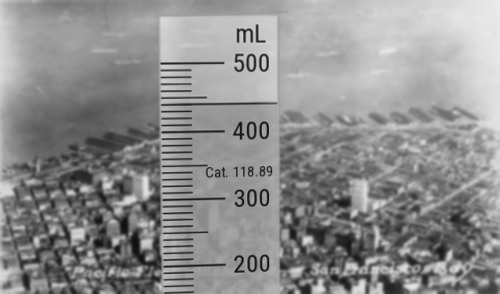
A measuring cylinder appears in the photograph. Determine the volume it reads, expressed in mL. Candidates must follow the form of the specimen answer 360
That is 440
